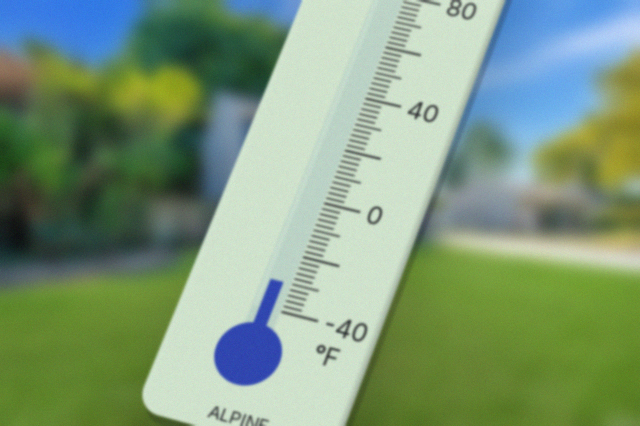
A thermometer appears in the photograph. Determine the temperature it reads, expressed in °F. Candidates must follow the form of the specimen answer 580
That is -30
